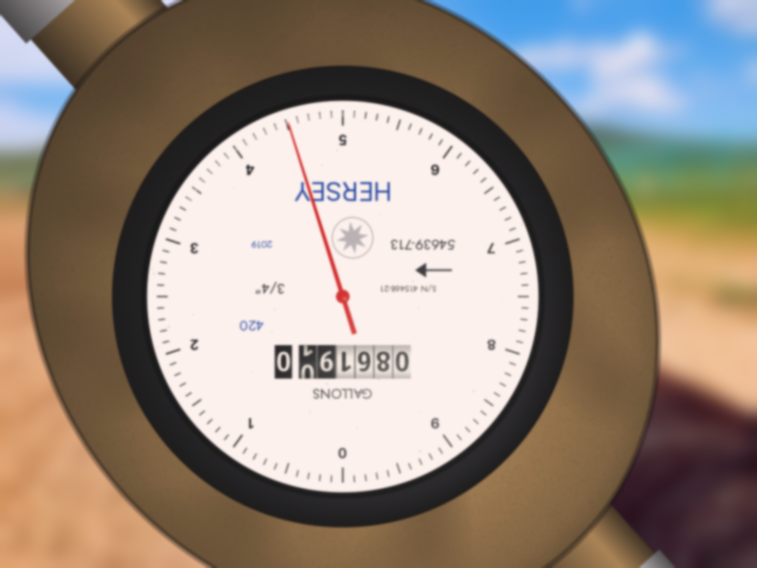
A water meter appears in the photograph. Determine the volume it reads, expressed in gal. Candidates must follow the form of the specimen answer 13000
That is 861904.5
